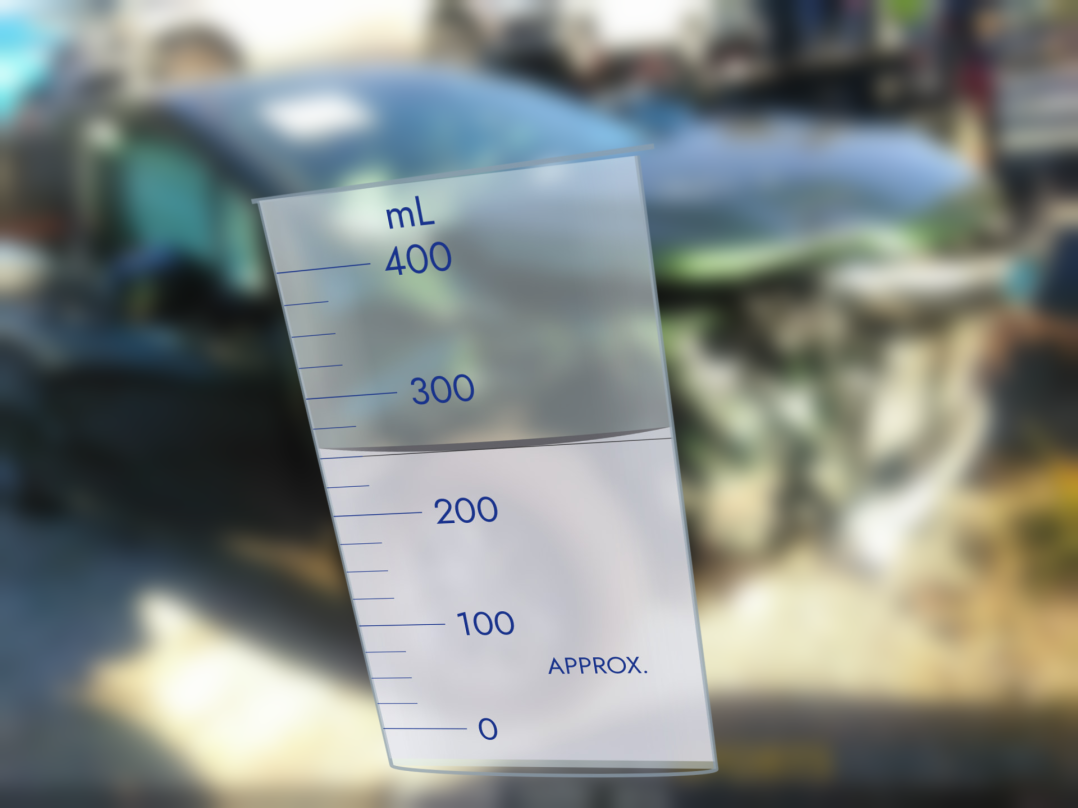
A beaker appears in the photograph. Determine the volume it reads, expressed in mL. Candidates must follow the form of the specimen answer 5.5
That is 250
